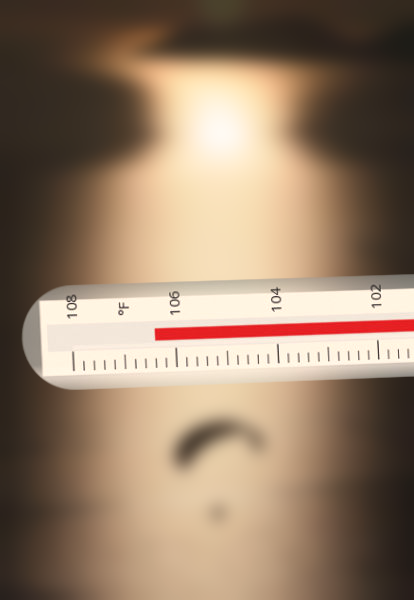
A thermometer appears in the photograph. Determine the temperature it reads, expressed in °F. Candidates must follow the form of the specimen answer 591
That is 106.4
